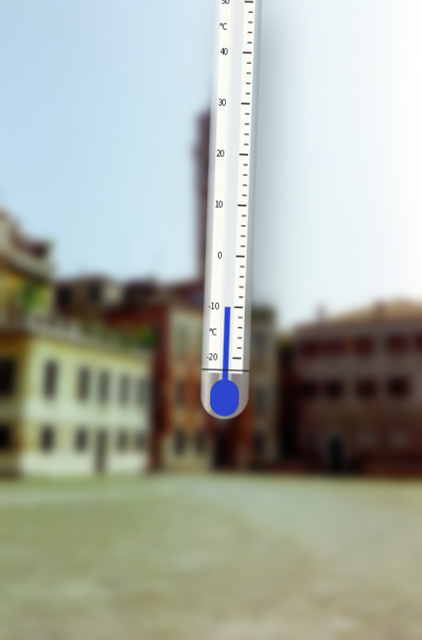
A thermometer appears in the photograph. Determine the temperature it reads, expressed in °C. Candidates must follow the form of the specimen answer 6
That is -10
